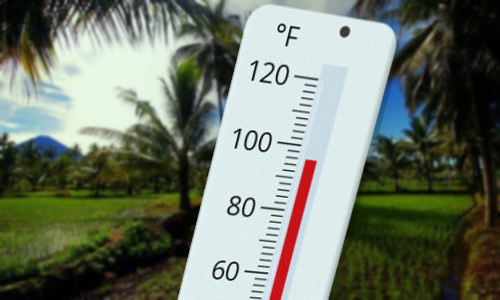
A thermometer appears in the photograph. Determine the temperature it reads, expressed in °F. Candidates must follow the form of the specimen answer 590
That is 96
